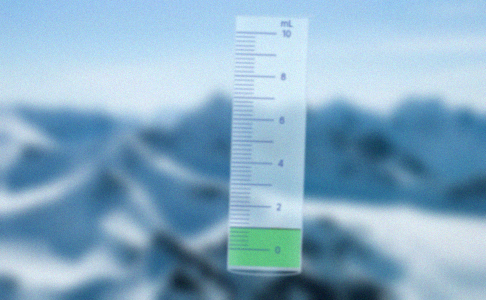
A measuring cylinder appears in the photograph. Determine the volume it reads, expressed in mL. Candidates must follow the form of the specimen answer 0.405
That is 1
